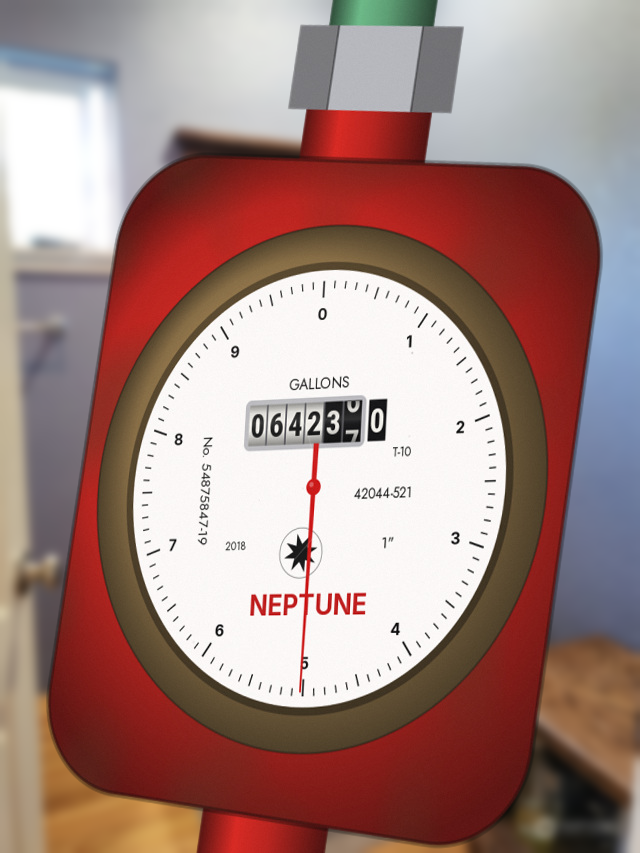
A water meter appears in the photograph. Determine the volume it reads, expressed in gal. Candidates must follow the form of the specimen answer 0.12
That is 642365.0
